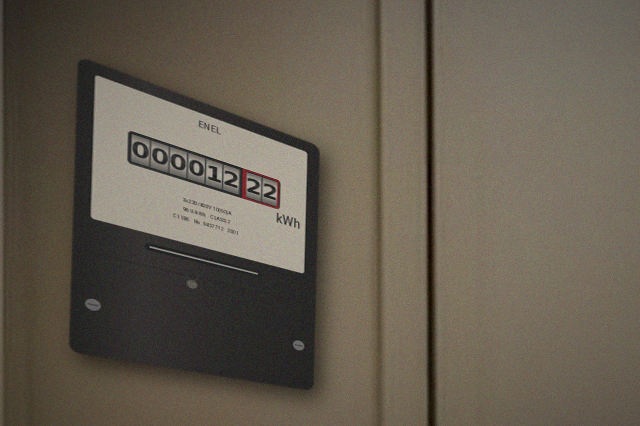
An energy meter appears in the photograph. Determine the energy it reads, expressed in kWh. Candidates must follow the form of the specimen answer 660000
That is 12.22
